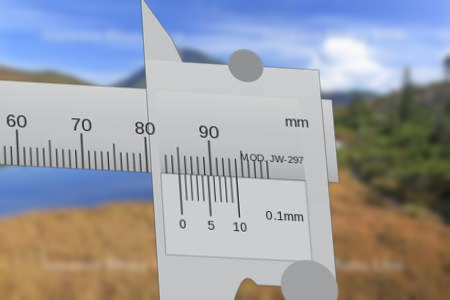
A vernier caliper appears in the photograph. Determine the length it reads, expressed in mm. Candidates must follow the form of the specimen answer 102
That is 85.0
